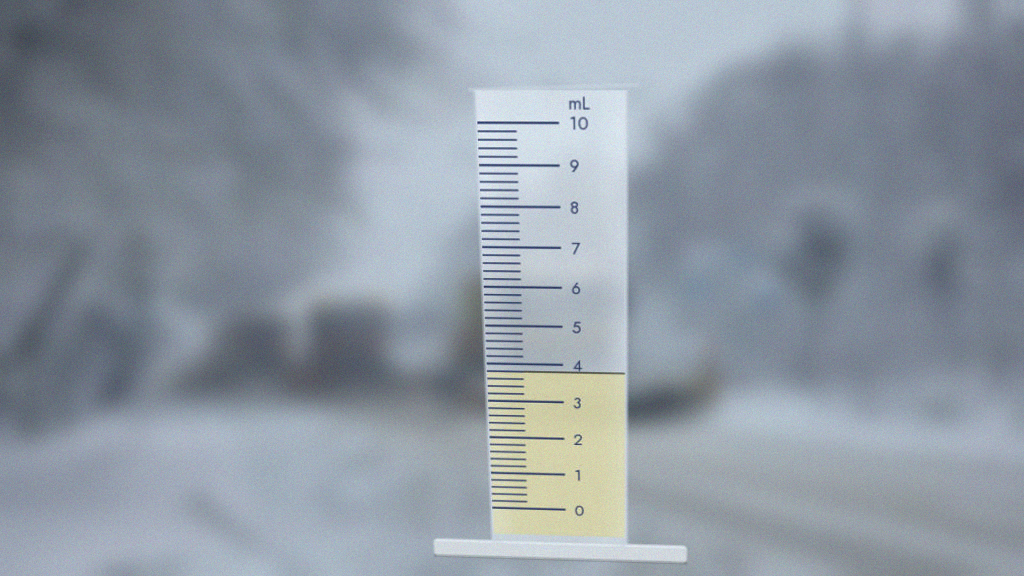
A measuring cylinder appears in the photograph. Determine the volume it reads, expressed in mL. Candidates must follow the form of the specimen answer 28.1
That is 3.8
